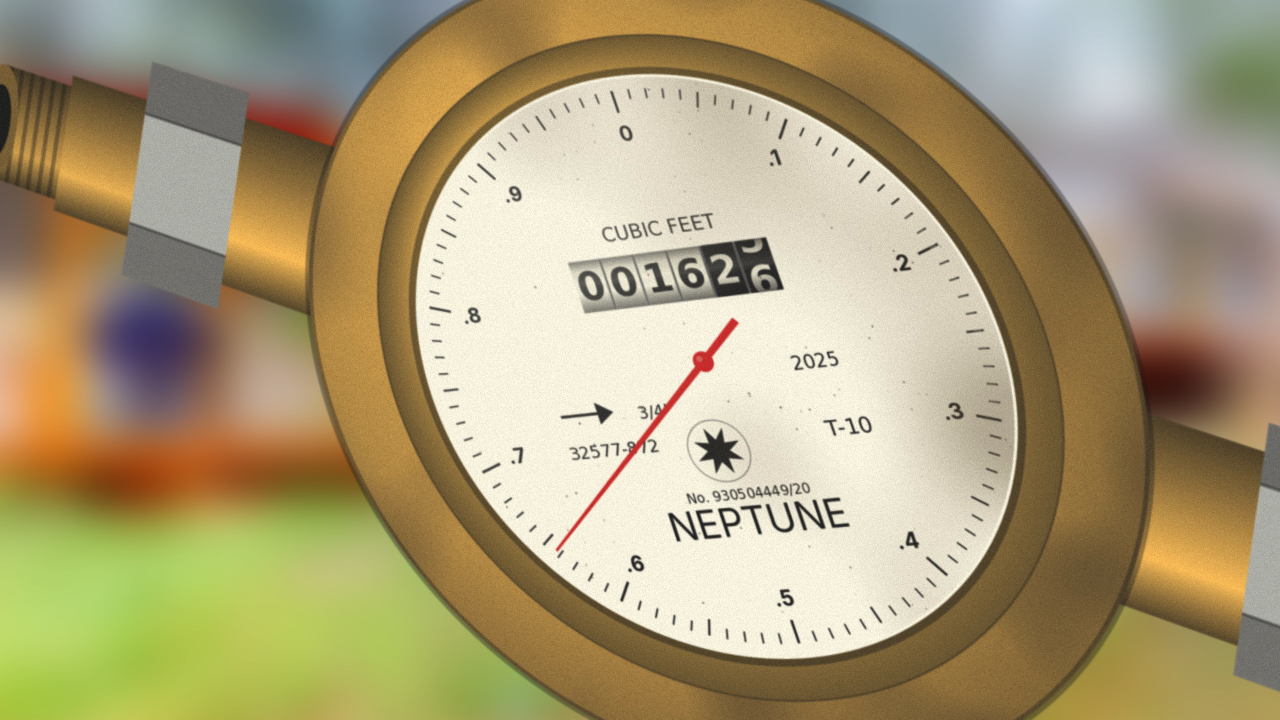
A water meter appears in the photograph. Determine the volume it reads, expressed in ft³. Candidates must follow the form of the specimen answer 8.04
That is 1625.64
